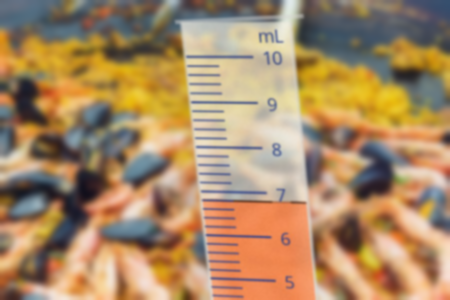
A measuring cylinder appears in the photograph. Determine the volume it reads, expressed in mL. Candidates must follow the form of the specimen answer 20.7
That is 6.8
